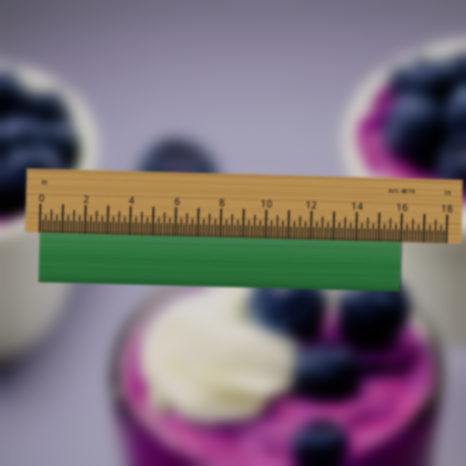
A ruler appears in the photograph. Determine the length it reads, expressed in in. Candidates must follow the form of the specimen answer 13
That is 16
